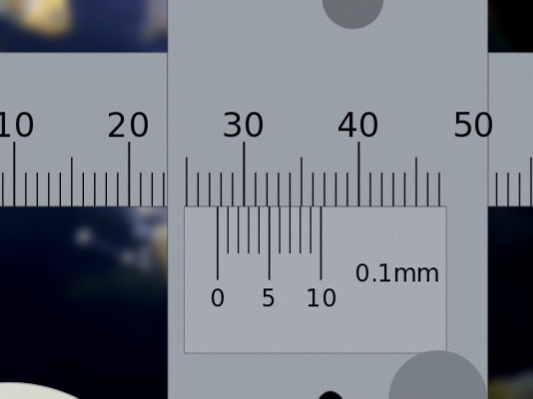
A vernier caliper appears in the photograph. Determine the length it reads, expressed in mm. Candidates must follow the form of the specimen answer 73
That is 27.7
